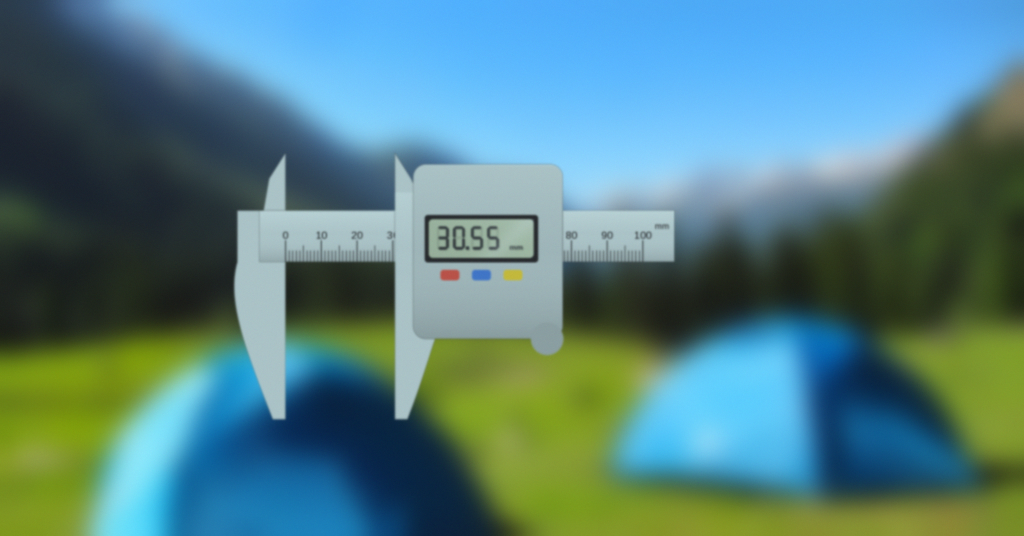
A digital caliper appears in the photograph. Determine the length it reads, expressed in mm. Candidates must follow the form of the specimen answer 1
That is 30.55
